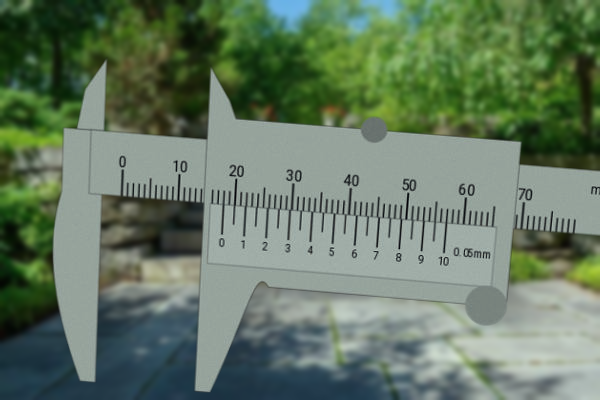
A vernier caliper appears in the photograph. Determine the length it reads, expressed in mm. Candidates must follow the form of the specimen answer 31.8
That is 18.0
